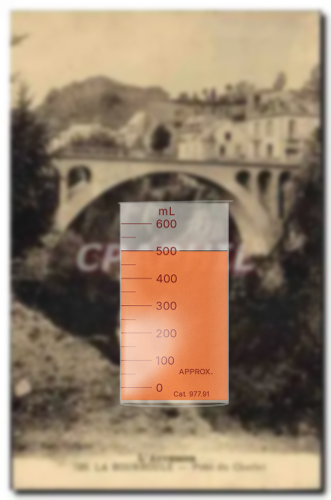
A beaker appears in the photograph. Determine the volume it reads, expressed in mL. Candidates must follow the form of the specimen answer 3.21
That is 500
